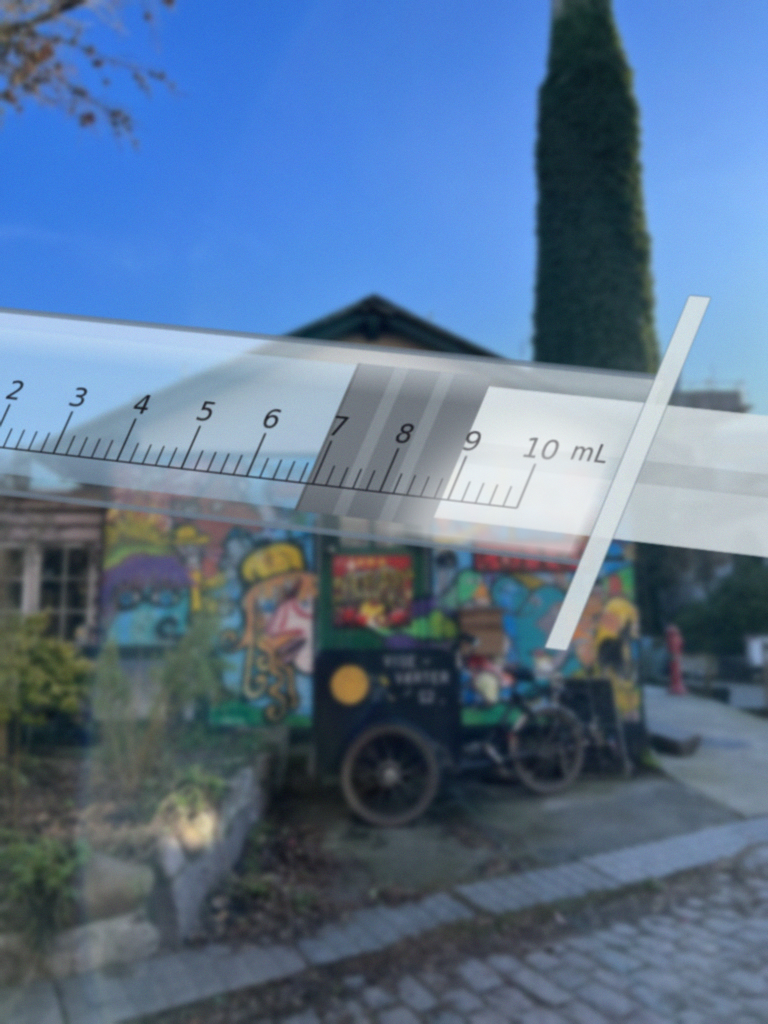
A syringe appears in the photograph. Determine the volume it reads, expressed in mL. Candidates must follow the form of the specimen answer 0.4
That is 6.9
